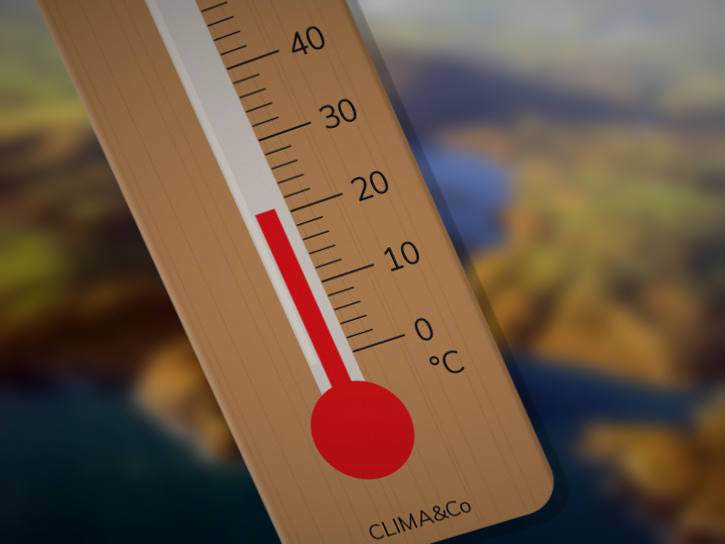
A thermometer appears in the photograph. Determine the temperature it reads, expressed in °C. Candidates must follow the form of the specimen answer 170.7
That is 21
